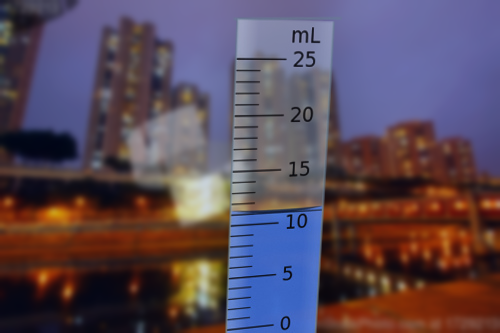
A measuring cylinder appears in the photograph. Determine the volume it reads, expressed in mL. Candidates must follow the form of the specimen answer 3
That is 11
